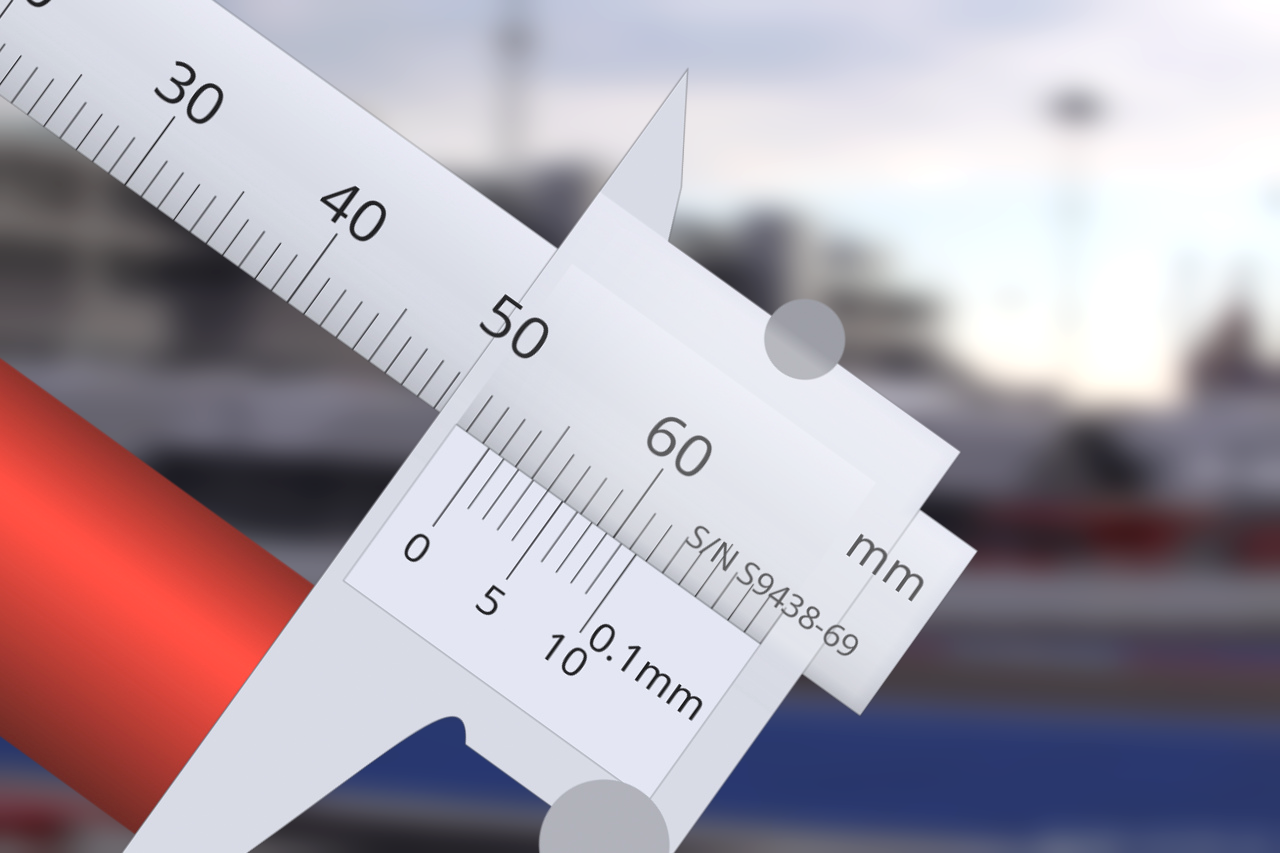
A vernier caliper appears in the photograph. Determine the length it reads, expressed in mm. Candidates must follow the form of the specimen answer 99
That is 52.4
